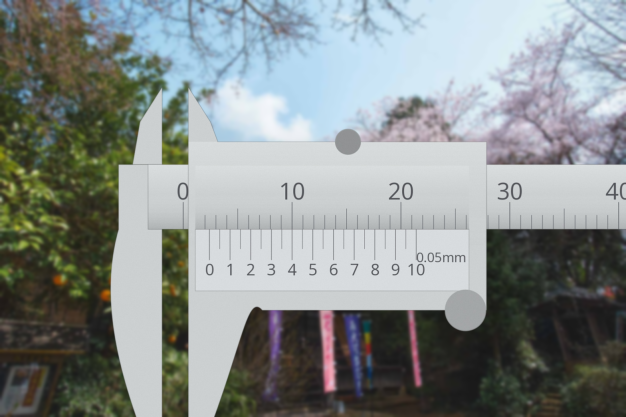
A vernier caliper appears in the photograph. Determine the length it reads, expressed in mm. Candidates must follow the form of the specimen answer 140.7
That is 2.4
